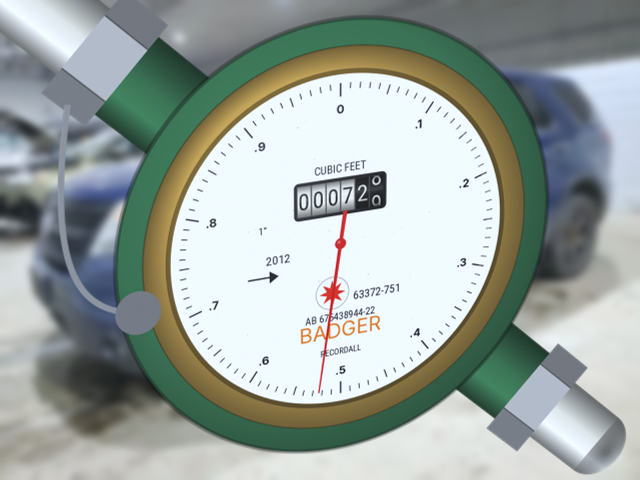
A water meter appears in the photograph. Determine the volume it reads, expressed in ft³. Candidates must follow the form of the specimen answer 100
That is 728.52
